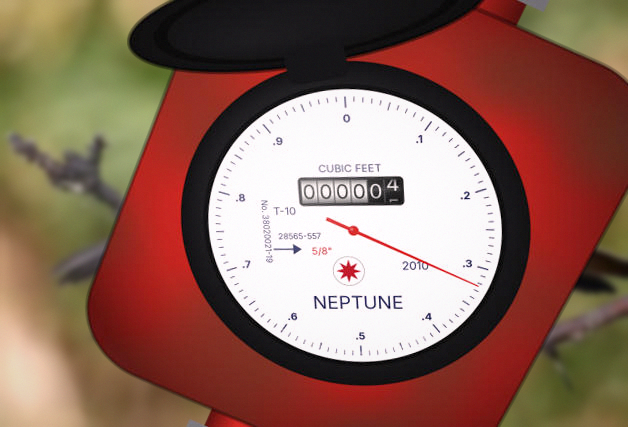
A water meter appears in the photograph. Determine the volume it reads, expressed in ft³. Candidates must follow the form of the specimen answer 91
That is 4.32
